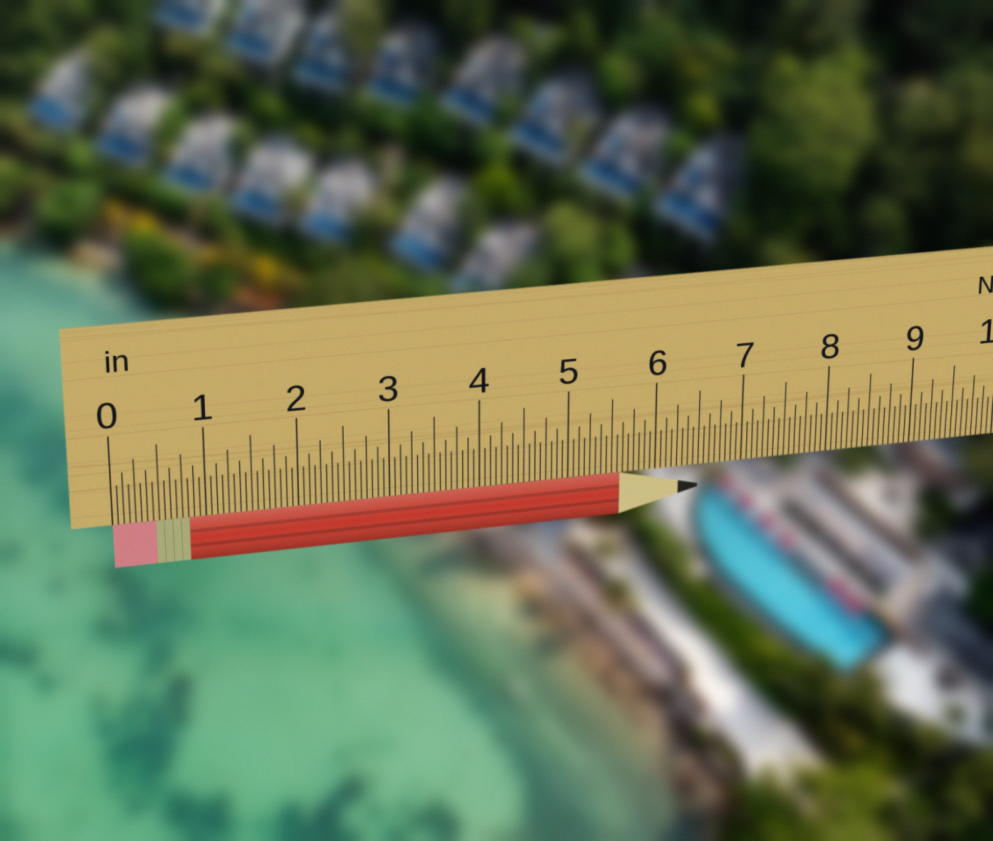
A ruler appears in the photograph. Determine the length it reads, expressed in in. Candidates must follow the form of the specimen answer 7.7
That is 6.5
